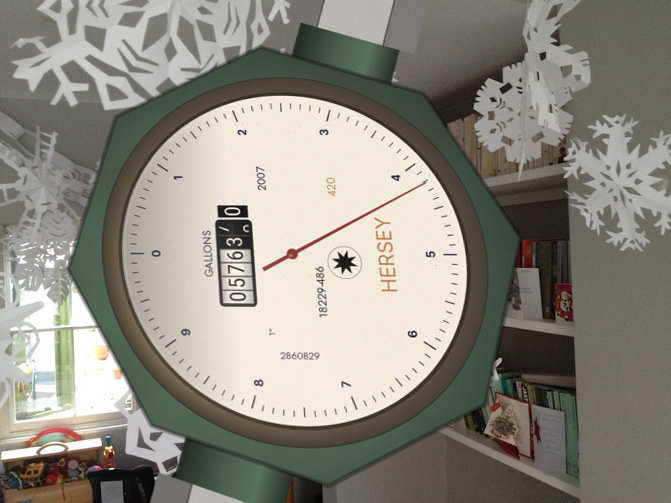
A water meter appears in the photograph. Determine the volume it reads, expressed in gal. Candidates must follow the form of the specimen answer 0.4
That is 576374.2
